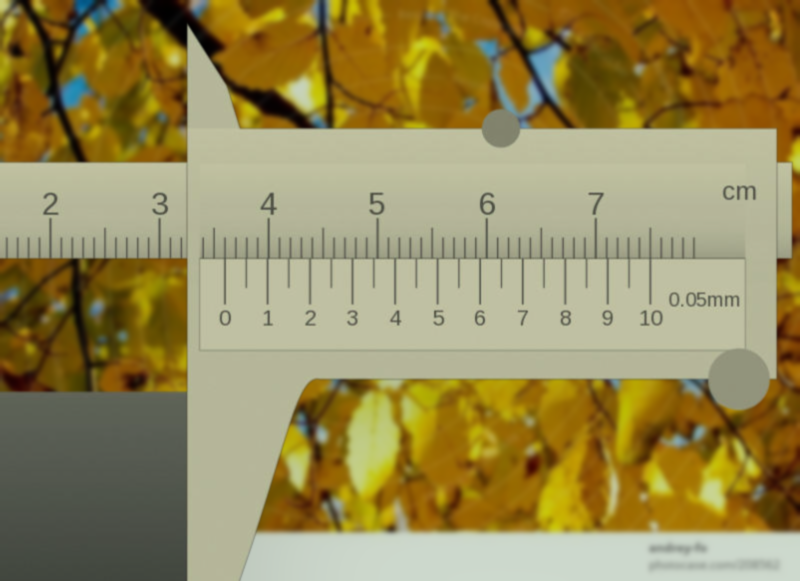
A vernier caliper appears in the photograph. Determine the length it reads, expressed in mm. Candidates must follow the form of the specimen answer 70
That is 36.0
